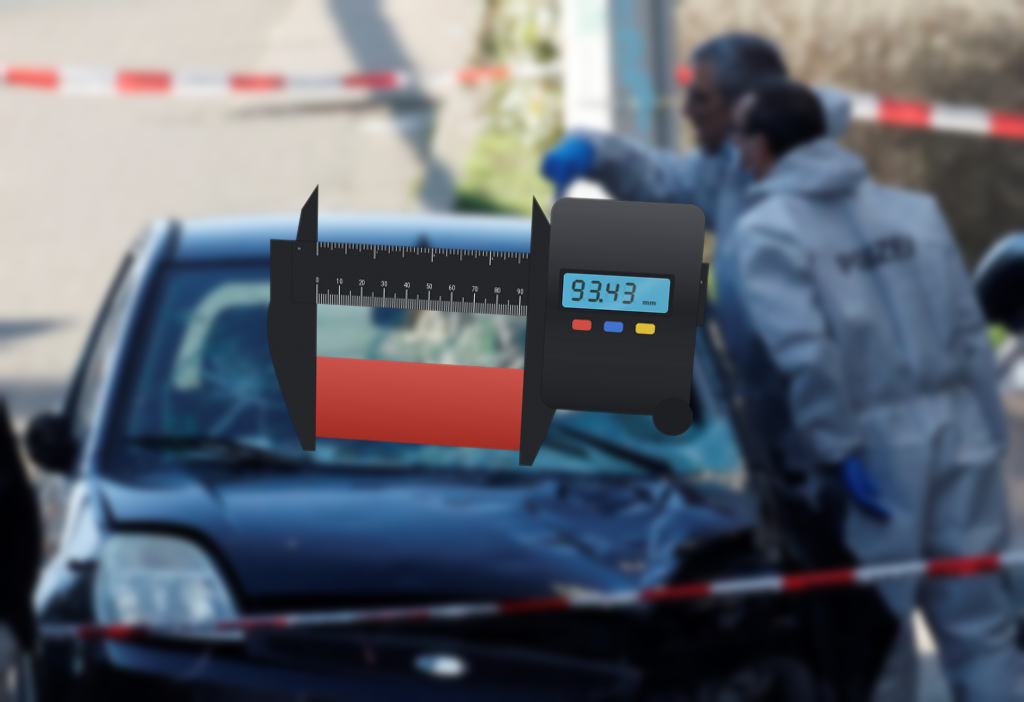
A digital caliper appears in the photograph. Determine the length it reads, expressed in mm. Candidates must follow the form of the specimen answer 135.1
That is 93.43
